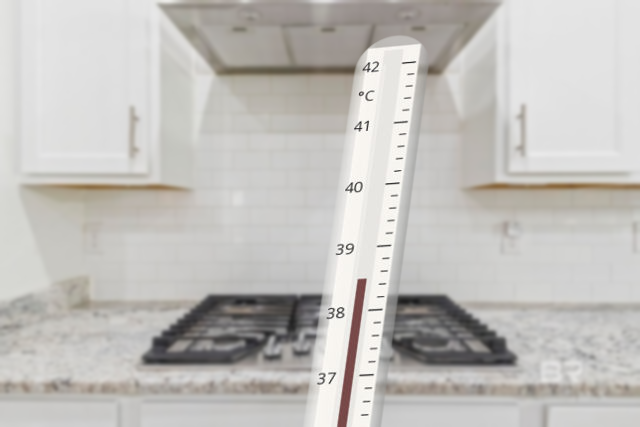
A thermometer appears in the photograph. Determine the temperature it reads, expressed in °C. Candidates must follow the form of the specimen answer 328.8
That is 38.5
